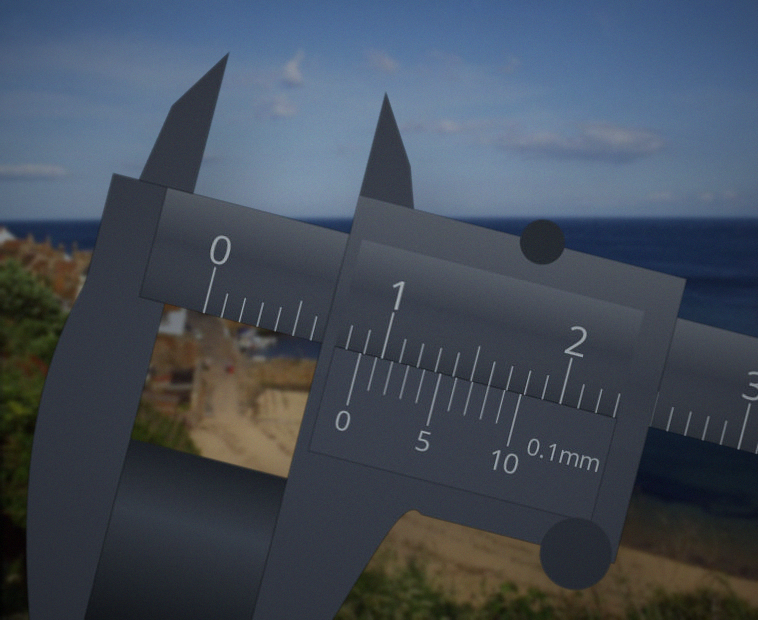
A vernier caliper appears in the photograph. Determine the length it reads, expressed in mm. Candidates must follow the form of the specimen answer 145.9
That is 8.8
